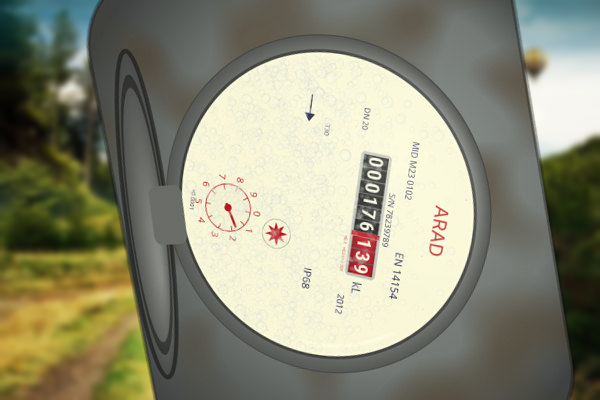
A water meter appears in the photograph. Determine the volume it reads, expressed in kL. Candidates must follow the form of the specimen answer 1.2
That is 176.1391
